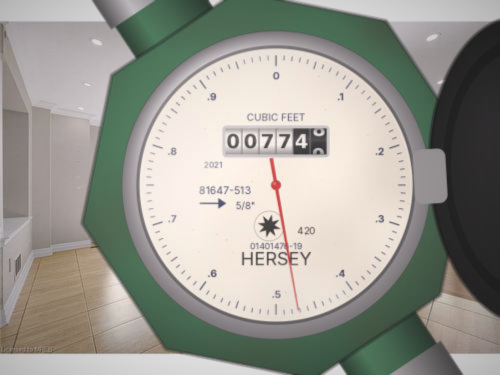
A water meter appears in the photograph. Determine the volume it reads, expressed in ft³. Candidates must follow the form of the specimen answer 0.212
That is 7748.47
